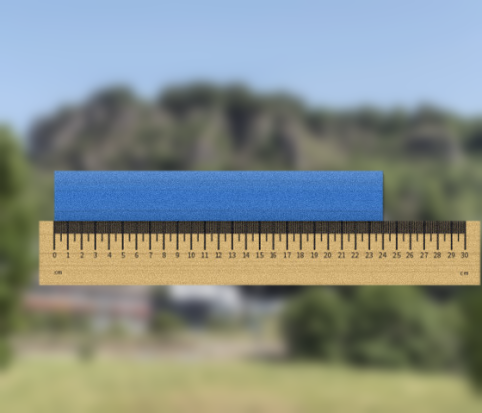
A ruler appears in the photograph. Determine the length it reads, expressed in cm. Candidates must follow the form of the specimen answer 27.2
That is 24
